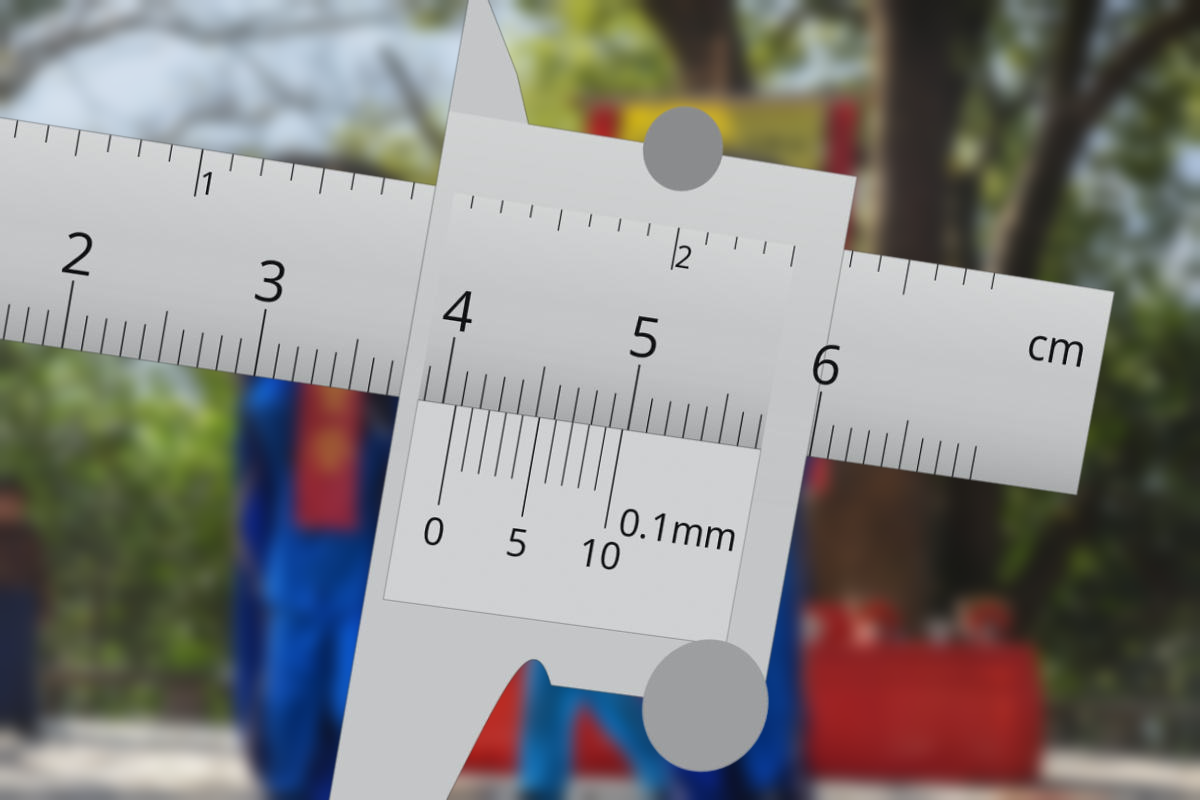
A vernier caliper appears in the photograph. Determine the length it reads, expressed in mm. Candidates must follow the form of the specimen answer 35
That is 40.7
